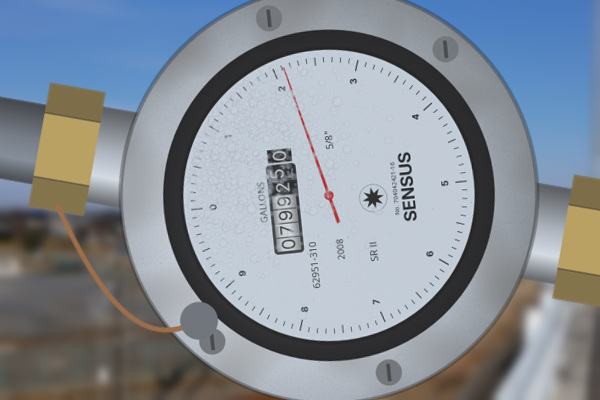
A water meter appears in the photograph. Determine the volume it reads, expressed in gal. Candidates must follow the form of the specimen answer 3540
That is 799252.1
